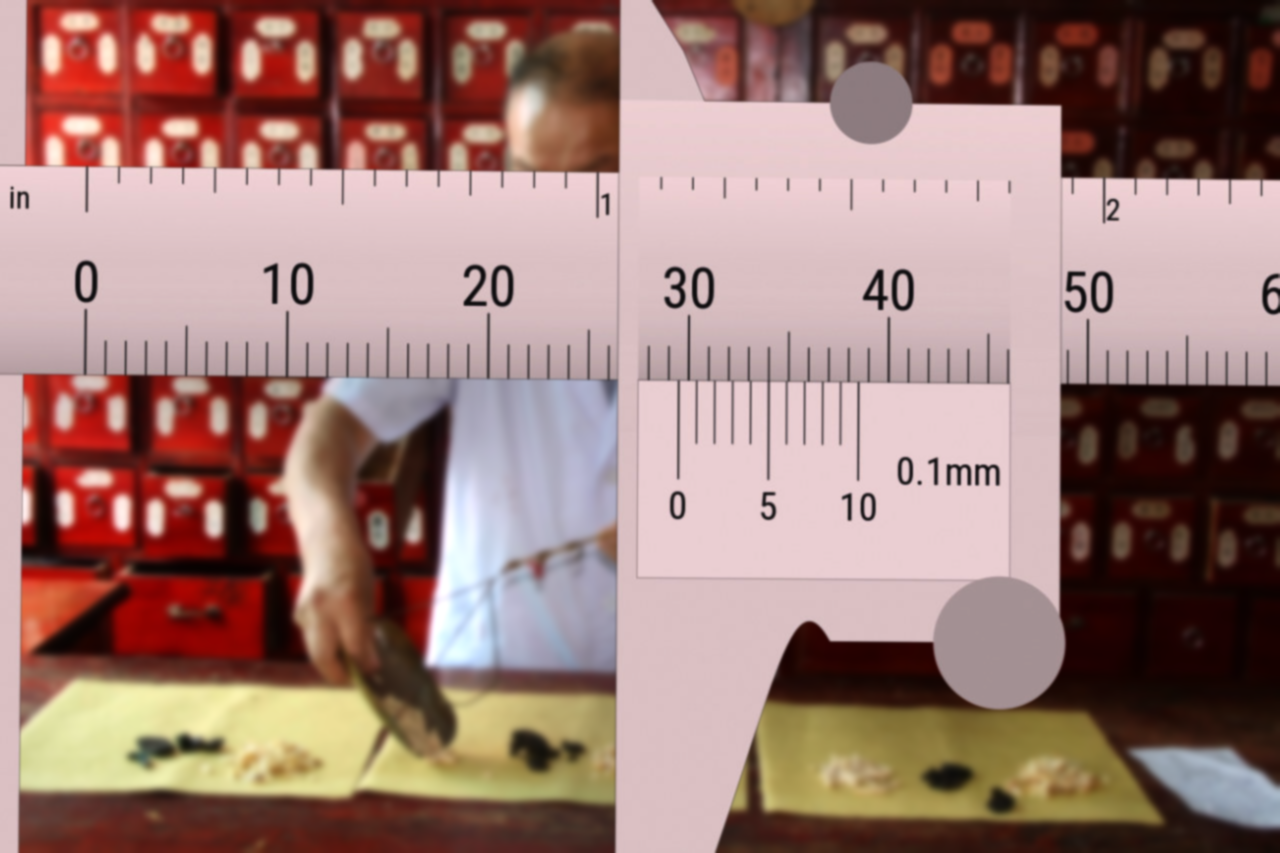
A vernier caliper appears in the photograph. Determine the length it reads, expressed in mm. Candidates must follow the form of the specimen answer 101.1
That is 29.5
